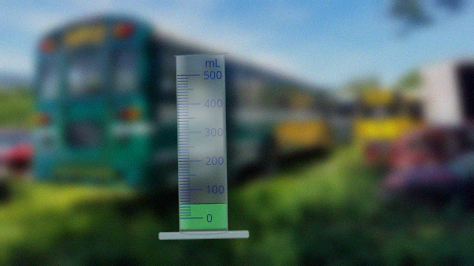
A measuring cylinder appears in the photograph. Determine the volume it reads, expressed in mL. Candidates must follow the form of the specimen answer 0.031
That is 50
